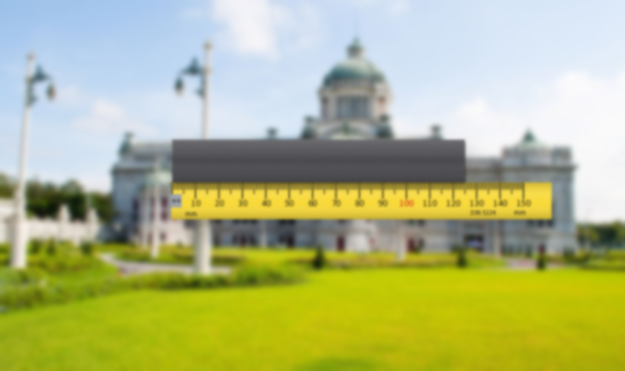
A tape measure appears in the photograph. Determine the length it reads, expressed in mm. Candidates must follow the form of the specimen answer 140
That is 125
